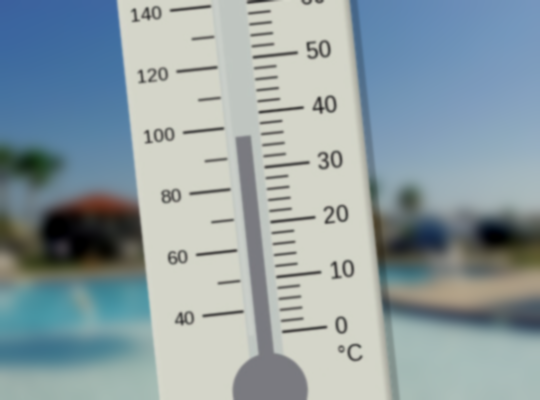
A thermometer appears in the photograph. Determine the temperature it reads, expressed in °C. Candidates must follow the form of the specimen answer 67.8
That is 36
